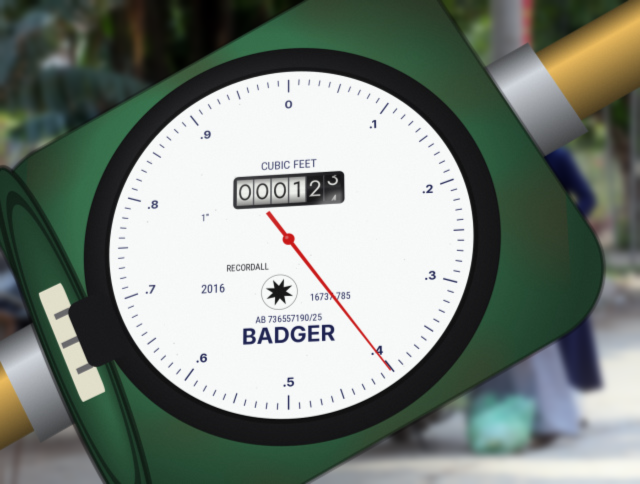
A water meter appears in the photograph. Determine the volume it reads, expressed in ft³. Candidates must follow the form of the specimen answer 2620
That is 123.40
